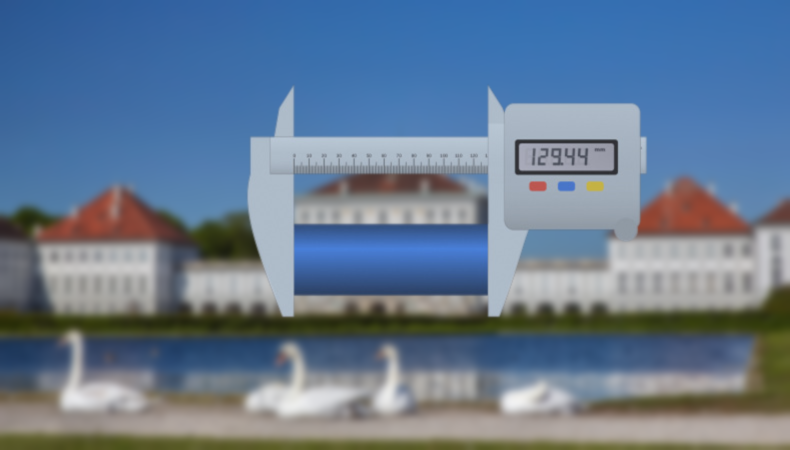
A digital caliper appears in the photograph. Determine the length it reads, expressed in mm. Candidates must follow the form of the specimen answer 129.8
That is 129.44
